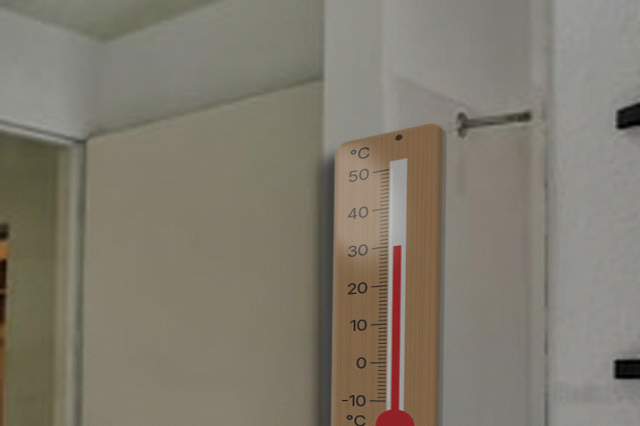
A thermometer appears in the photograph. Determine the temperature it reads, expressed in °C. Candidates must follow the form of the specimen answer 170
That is 30
